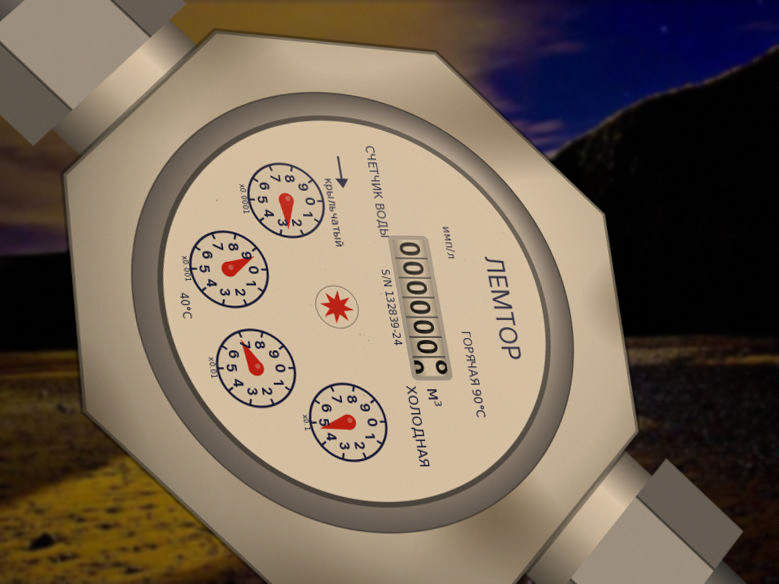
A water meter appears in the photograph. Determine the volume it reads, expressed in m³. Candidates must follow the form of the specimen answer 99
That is 8.4692
